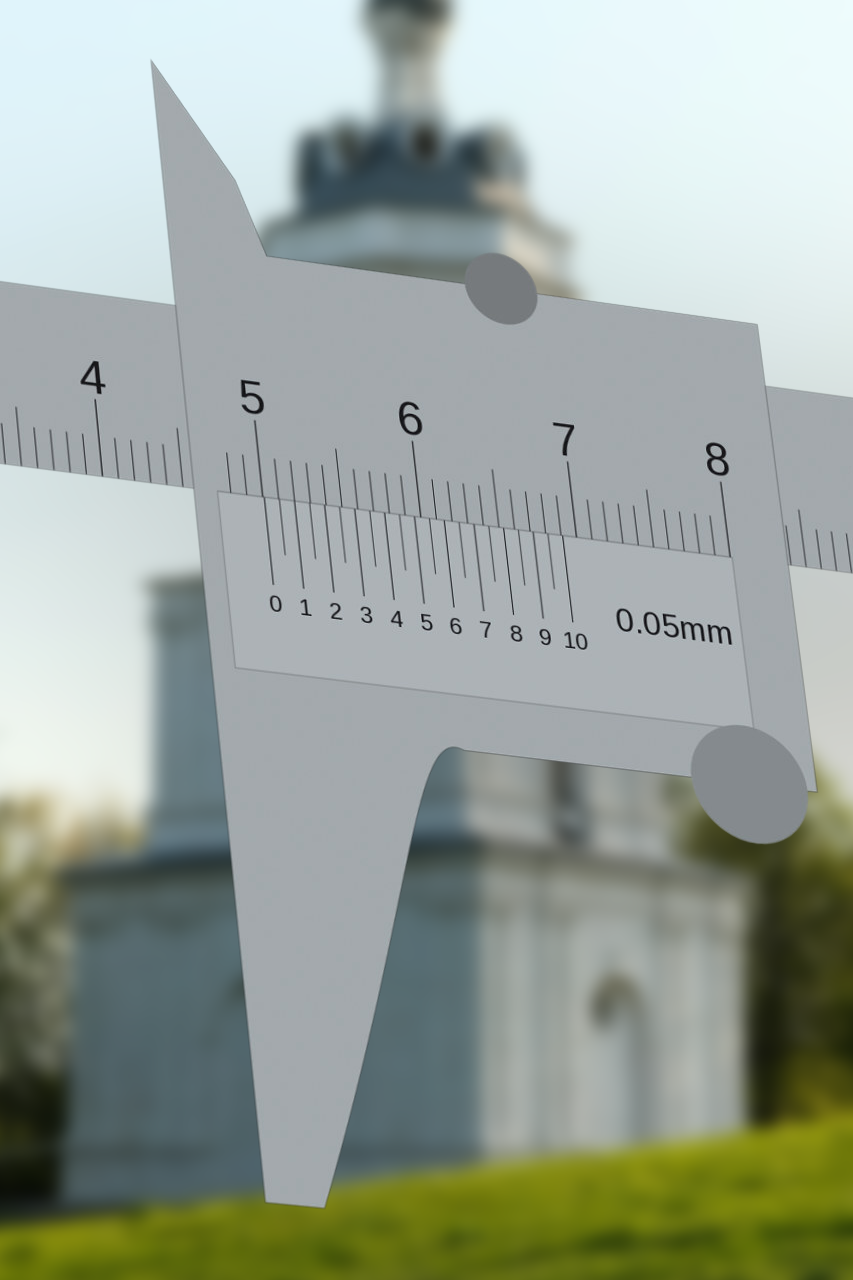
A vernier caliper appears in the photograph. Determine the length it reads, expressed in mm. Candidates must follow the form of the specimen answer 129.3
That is 50.1
